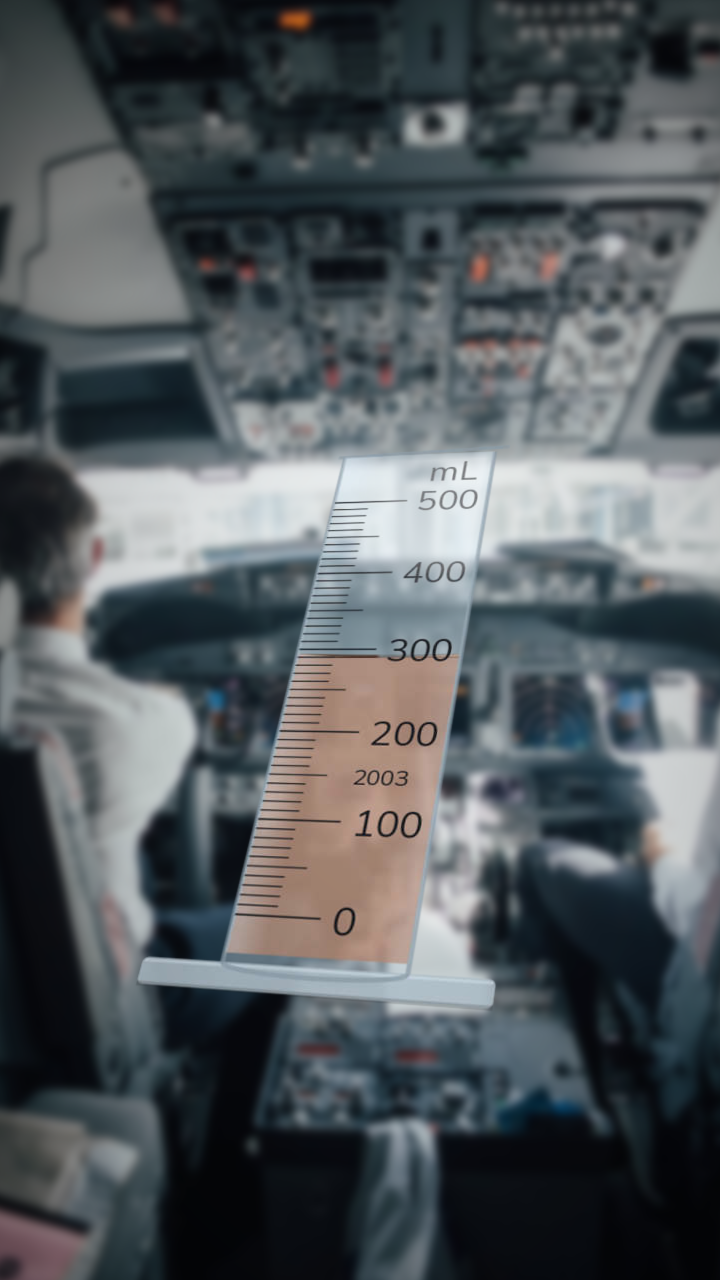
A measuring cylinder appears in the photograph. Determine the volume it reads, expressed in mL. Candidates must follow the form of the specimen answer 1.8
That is 290
